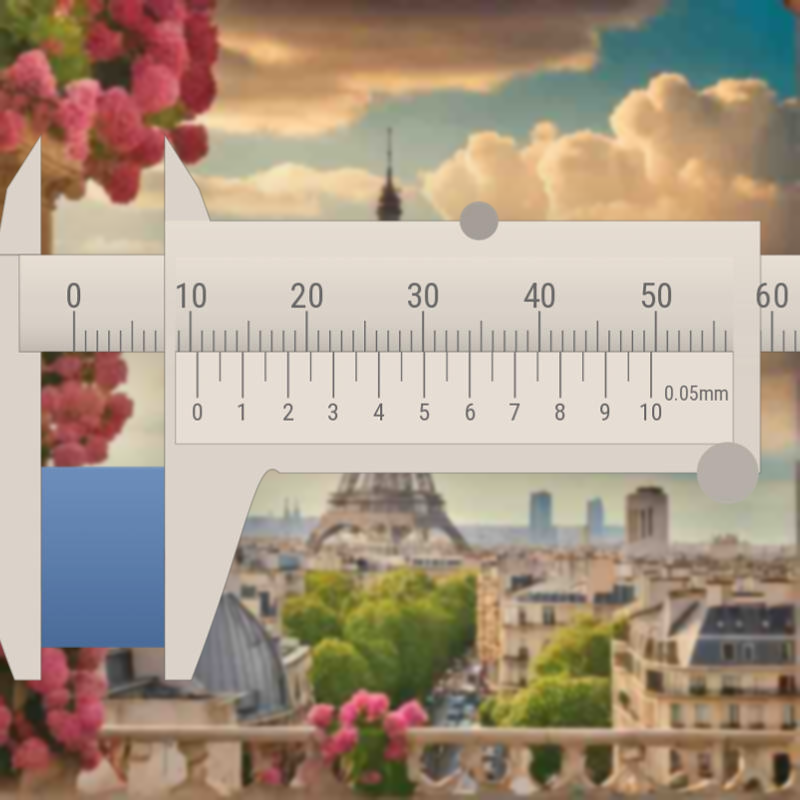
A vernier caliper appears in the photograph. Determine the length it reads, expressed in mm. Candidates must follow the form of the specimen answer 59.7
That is 10.6
